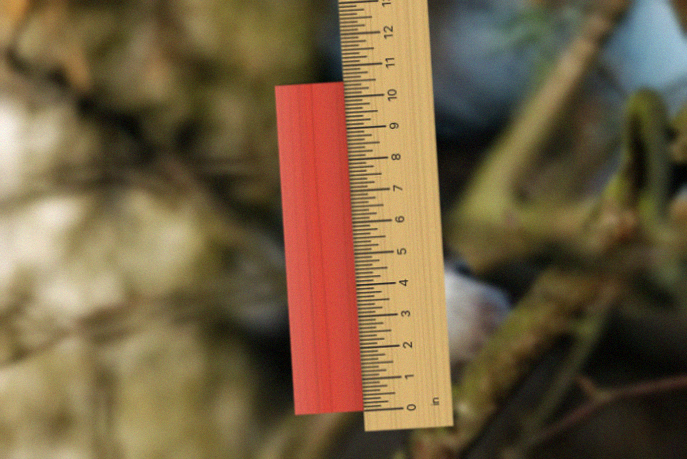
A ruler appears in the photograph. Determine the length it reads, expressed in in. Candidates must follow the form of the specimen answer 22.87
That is 10.5
